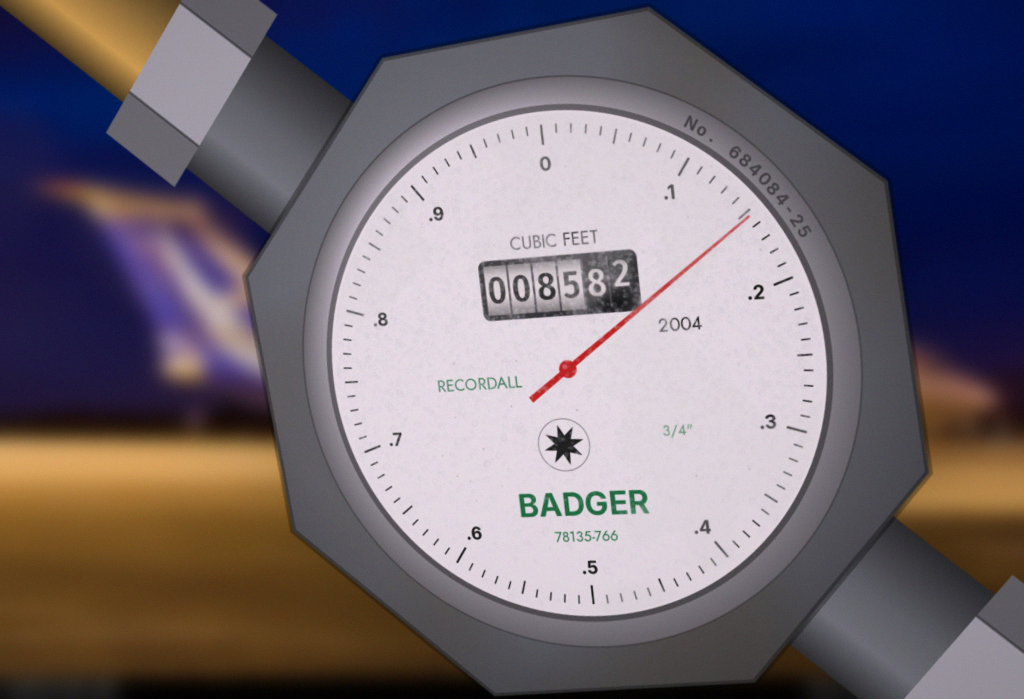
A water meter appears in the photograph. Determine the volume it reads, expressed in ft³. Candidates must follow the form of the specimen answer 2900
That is 8582.15
